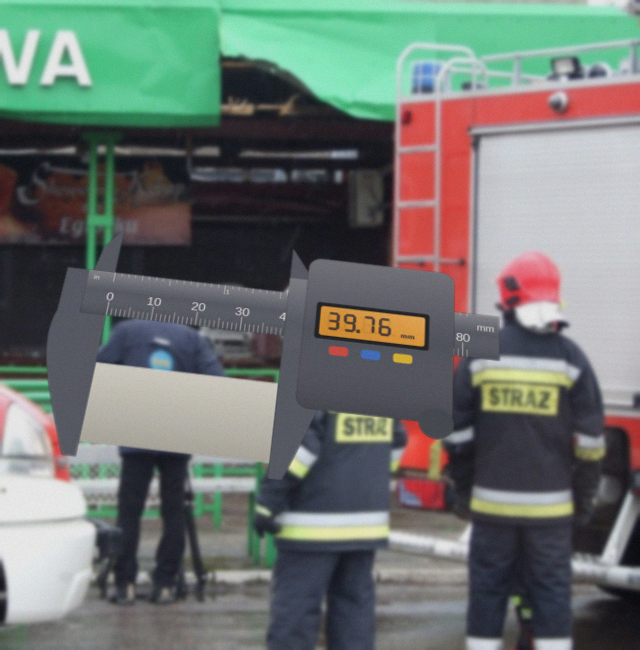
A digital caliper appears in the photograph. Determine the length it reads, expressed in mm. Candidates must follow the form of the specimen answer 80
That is 39.76
